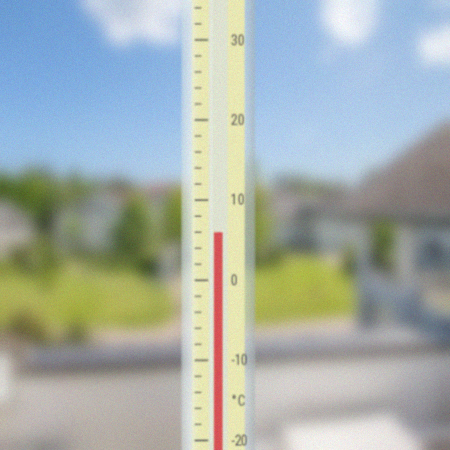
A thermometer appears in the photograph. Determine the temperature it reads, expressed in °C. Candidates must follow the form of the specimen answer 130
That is 6
